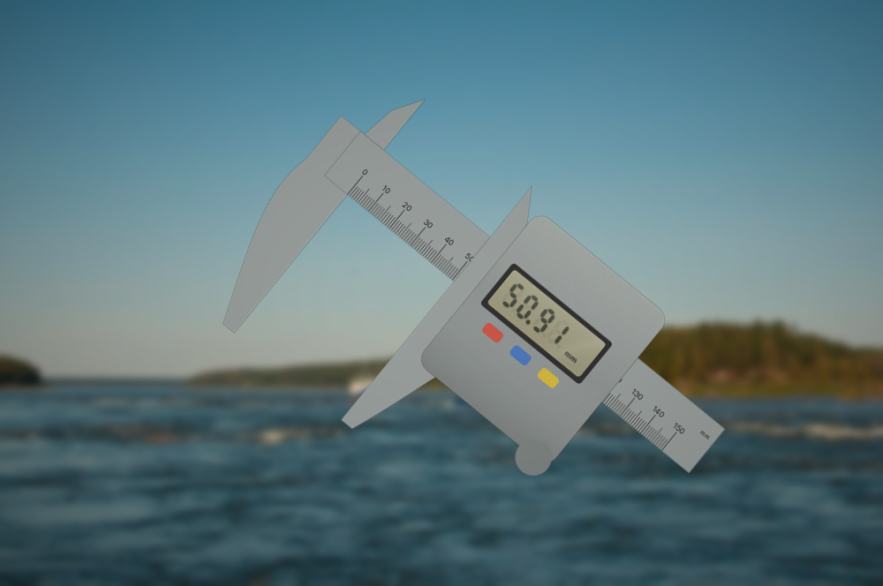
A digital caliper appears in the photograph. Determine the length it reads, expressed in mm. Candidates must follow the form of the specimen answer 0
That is 50.91
